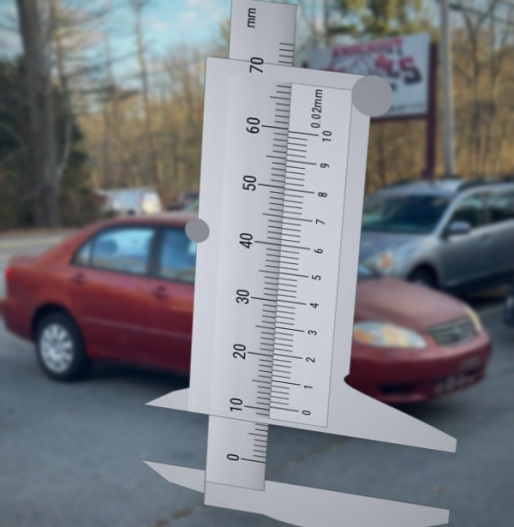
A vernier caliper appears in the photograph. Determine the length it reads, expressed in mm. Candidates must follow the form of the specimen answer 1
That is 10.6
